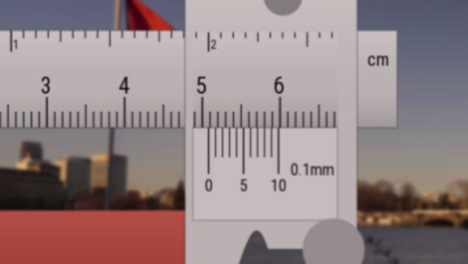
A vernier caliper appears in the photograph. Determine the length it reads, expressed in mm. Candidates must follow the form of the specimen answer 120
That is 50.8
